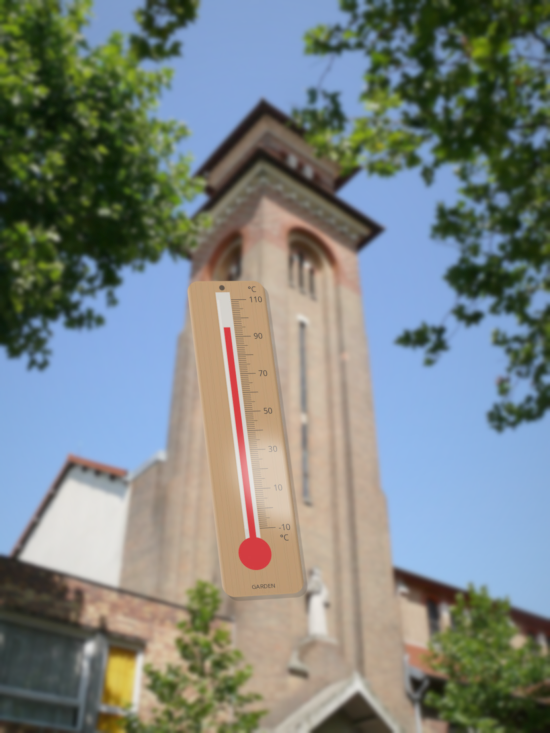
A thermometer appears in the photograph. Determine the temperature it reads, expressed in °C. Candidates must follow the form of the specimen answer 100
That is 95
